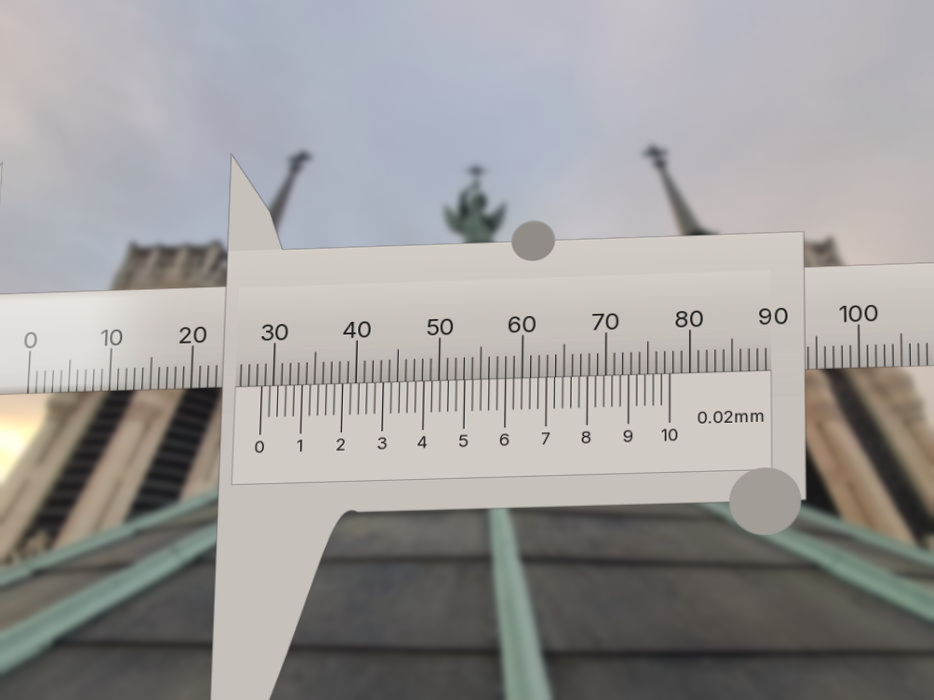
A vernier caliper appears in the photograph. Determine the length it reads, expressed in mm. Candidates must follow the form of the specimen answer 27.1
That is 28.6
